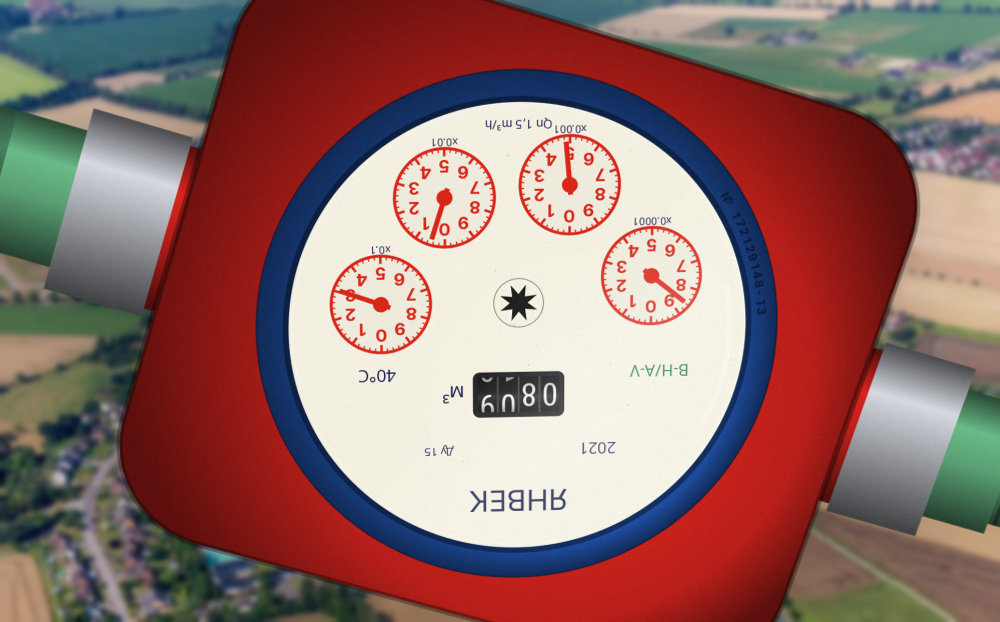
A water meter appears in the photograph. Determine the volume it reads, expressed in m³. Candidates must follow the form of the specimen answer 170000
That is 809.3048
